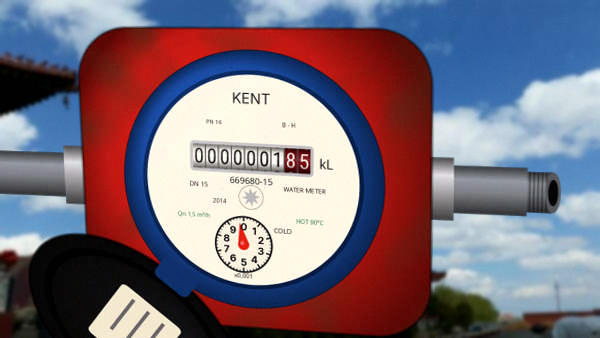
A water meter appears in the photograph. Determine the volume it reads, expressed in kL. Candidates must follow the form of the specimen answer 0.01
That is 1.849
